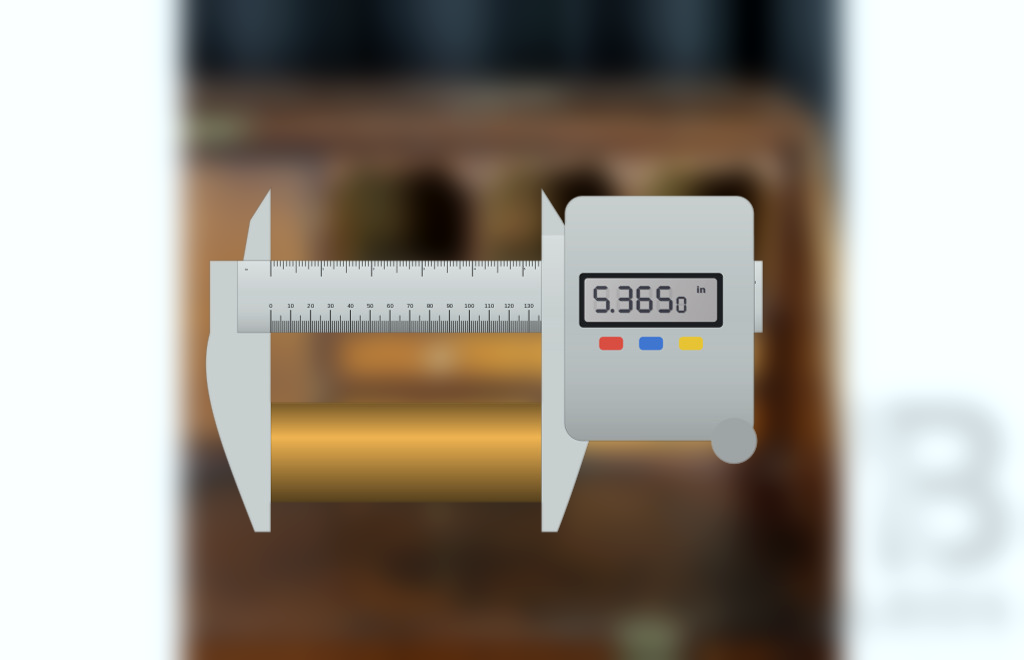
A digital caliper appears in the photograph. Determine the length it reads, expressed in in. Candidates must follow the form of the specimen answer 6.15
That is 5.3650
